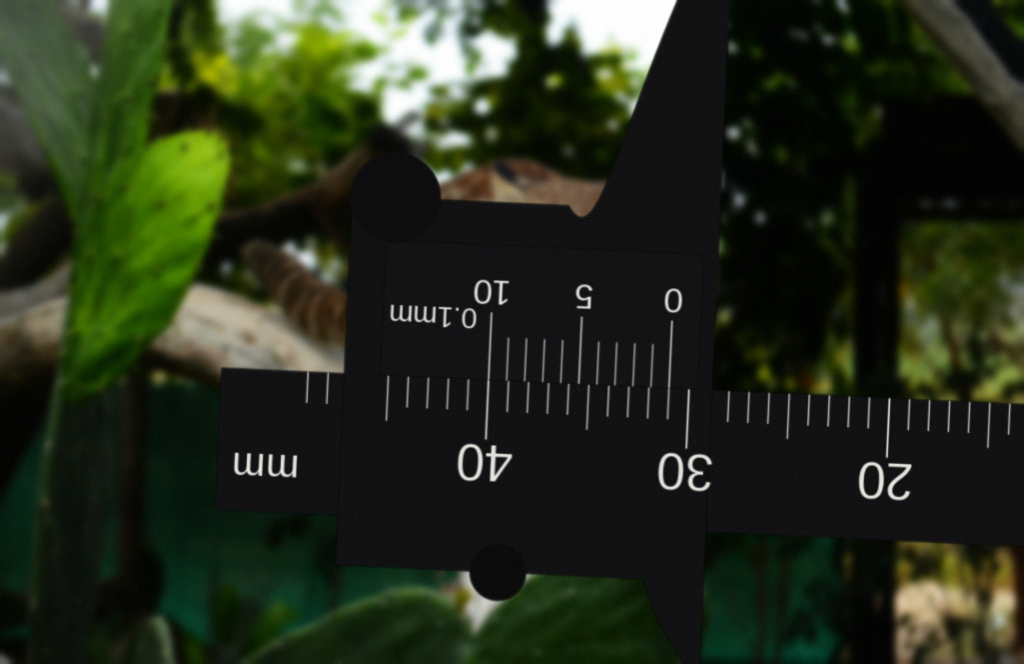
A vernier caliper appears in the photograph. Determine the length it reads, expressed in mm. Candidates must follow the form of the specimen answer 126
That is 31.0
